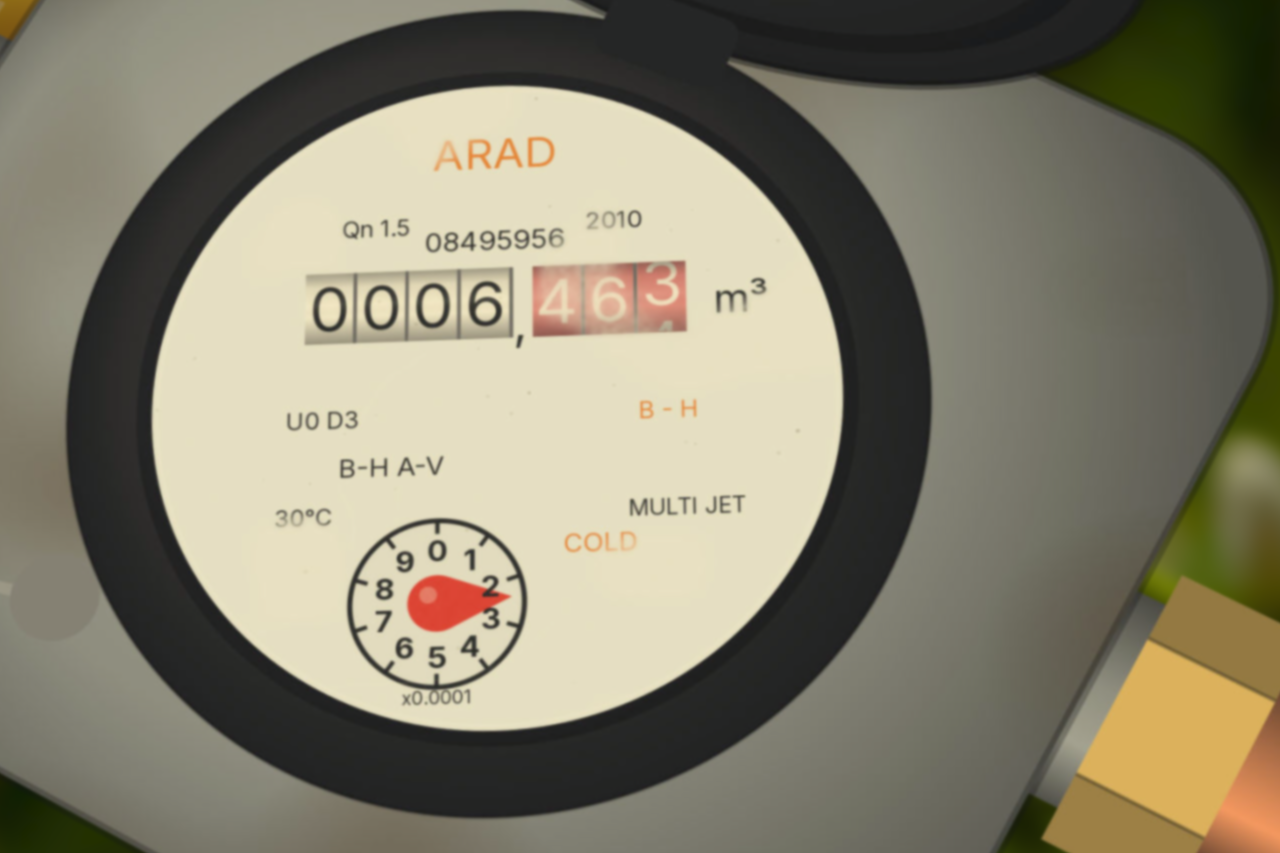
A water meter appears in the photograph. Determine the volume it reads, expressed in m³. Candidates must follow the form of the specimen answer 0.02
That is 6.4632
